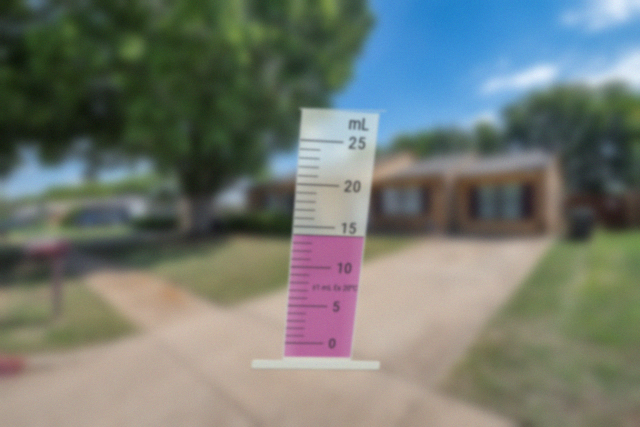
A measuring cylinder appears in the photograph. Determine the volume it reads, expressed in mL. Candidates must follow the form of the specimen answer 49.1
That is 14
